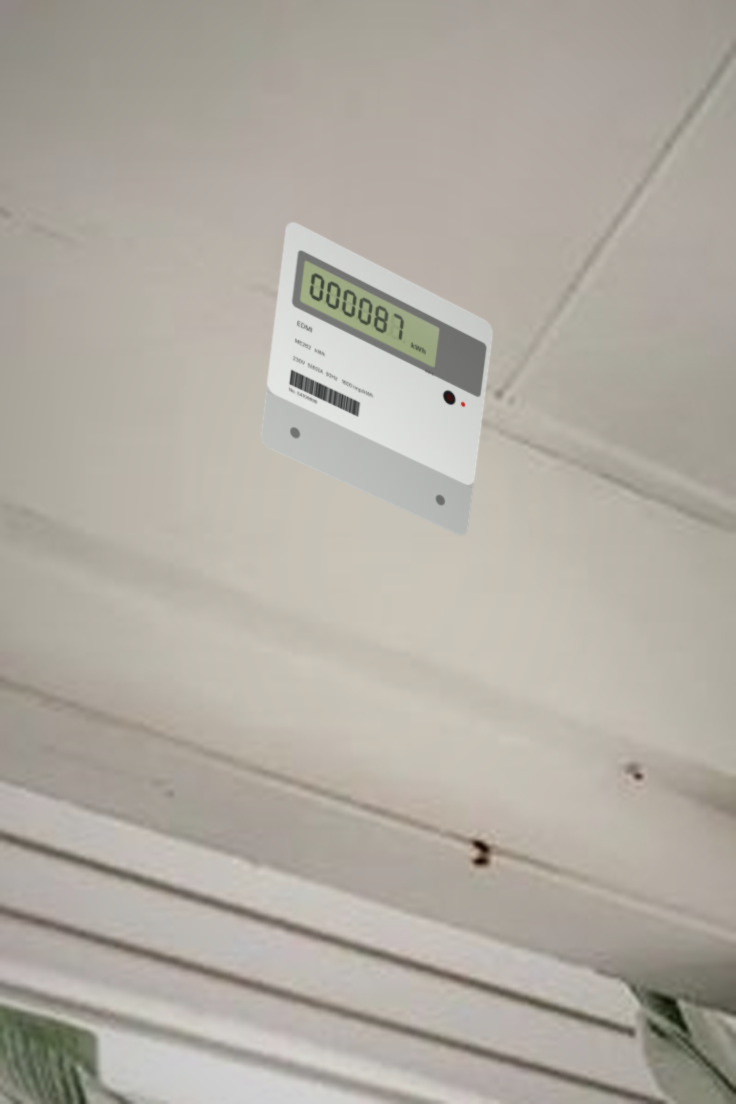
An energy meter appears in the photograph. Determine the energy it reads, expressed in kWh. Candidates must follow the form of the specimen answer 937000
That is 87
